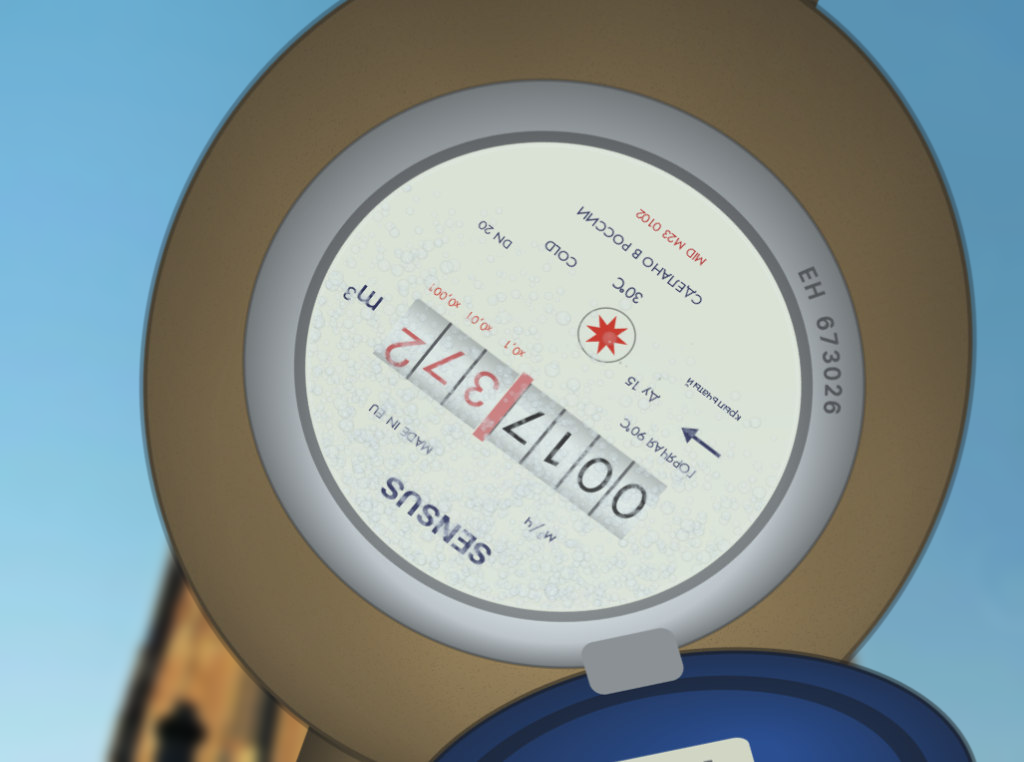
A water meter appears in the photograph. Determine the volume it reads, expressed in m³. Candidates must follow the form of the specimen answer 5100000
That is 17.372
